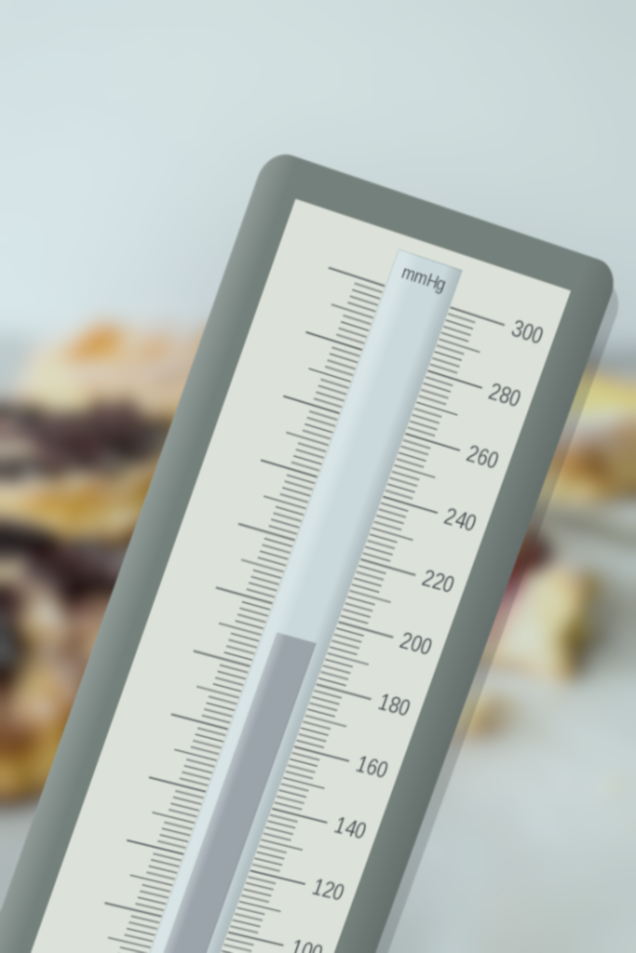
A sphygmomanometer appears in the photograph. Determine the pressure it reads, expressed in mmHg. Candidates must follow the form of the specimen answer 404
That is 192
